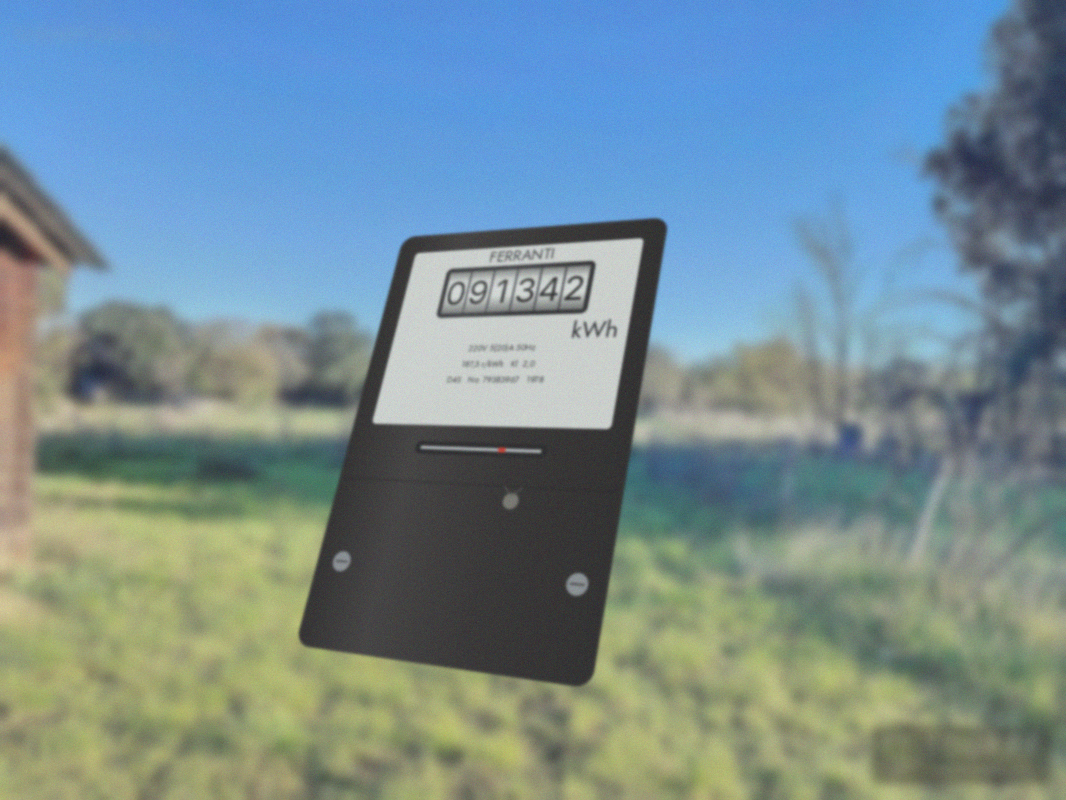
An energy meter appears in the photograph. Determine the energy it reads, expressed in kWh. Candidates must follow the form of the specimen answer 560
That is 91342
